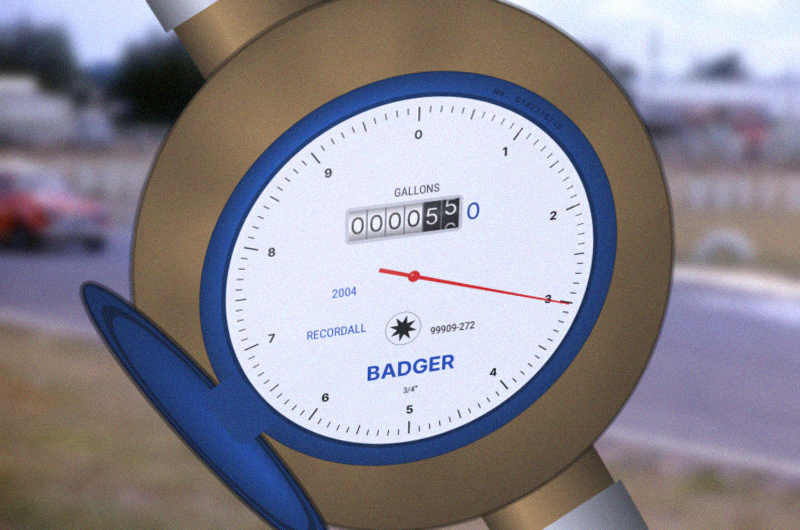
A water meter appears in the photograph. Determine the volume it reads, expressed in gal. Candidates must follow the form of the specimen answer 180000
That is 553.0
